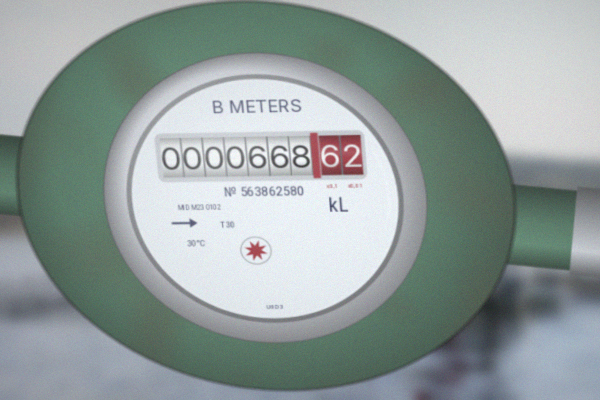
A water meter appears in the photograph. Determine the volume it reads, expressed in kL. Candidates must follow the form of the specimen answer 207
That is 668.62
